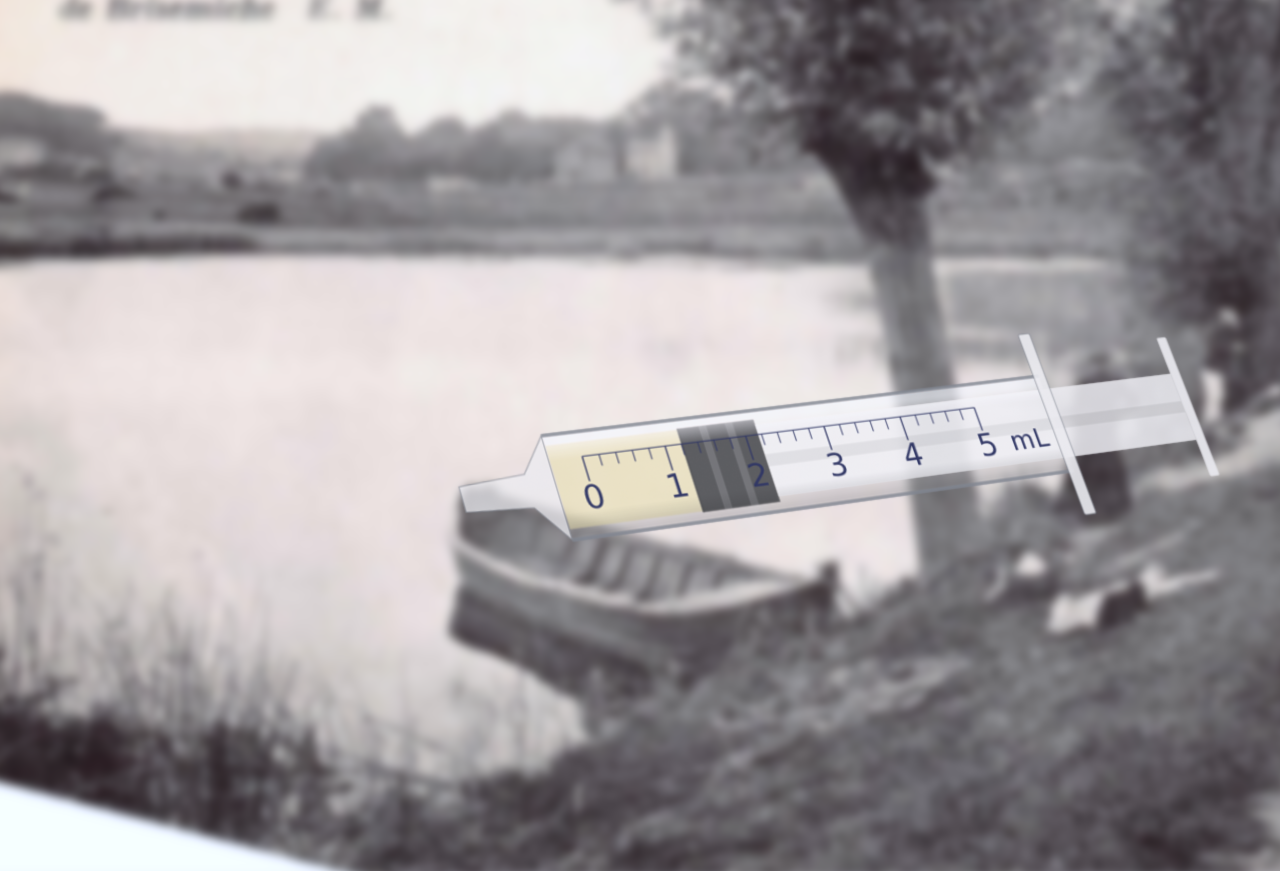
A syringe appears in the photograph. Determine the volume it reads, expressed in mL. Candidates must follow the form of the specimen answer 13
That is 1.2
